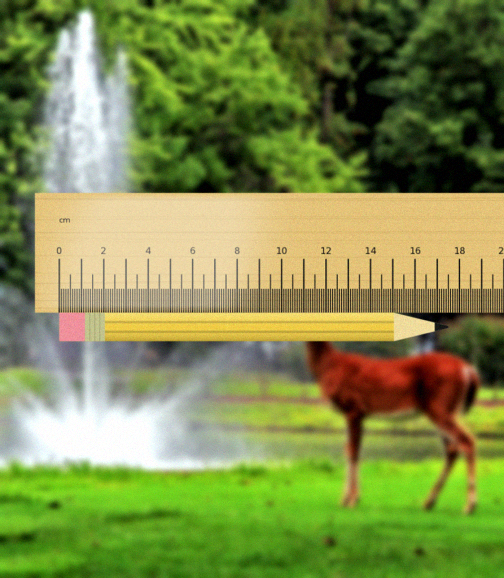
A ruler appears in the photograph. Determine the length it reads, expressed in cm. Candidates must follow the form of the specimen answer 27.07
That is 17.5
